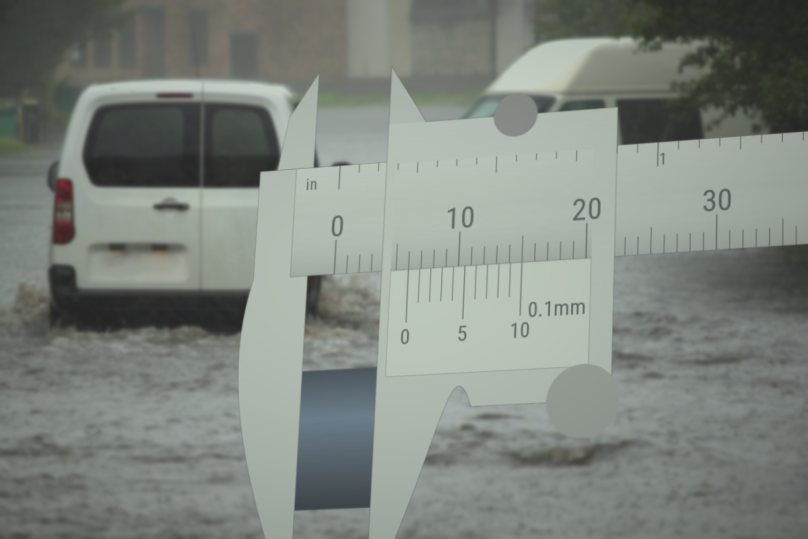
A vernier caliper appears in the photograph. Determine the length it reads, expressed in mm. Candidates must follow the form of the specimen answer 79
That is 6.0
